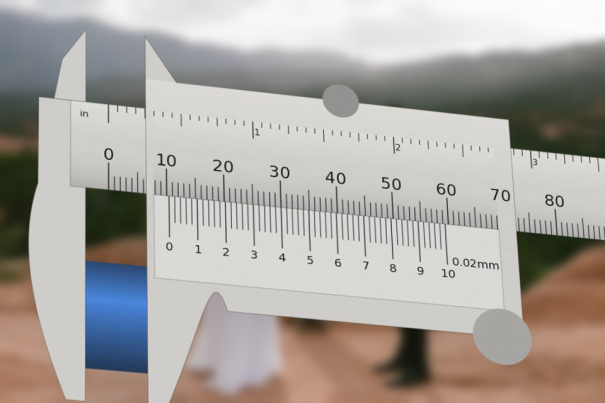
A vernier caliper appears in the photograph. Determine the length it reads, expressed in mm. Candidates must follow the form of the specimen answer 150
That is 10.4
